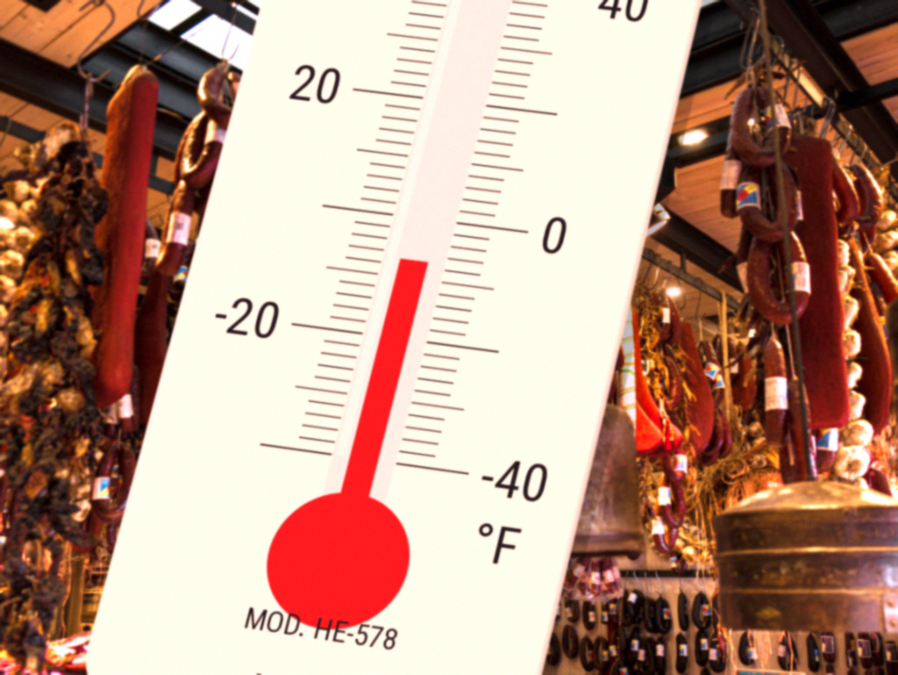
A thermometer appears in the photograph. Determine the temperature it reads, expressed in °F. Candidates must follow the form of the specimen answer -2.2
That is -7
